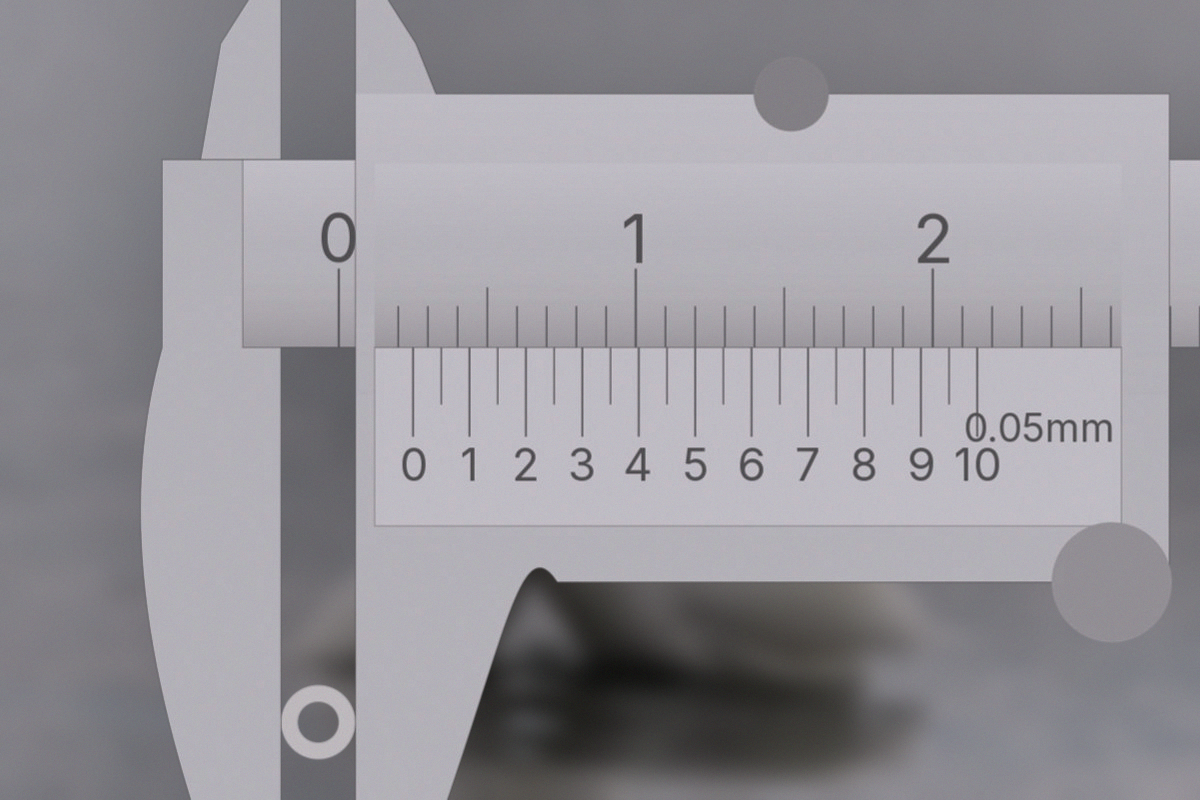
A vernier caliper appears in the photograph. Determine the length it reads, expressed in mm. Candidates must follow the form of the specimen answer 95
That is 2.50
